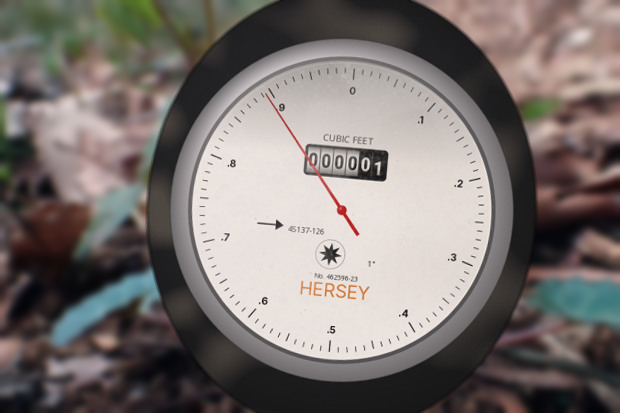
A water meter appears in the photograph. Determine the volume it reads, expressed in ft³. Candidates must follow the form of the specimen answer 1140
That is 0.89
